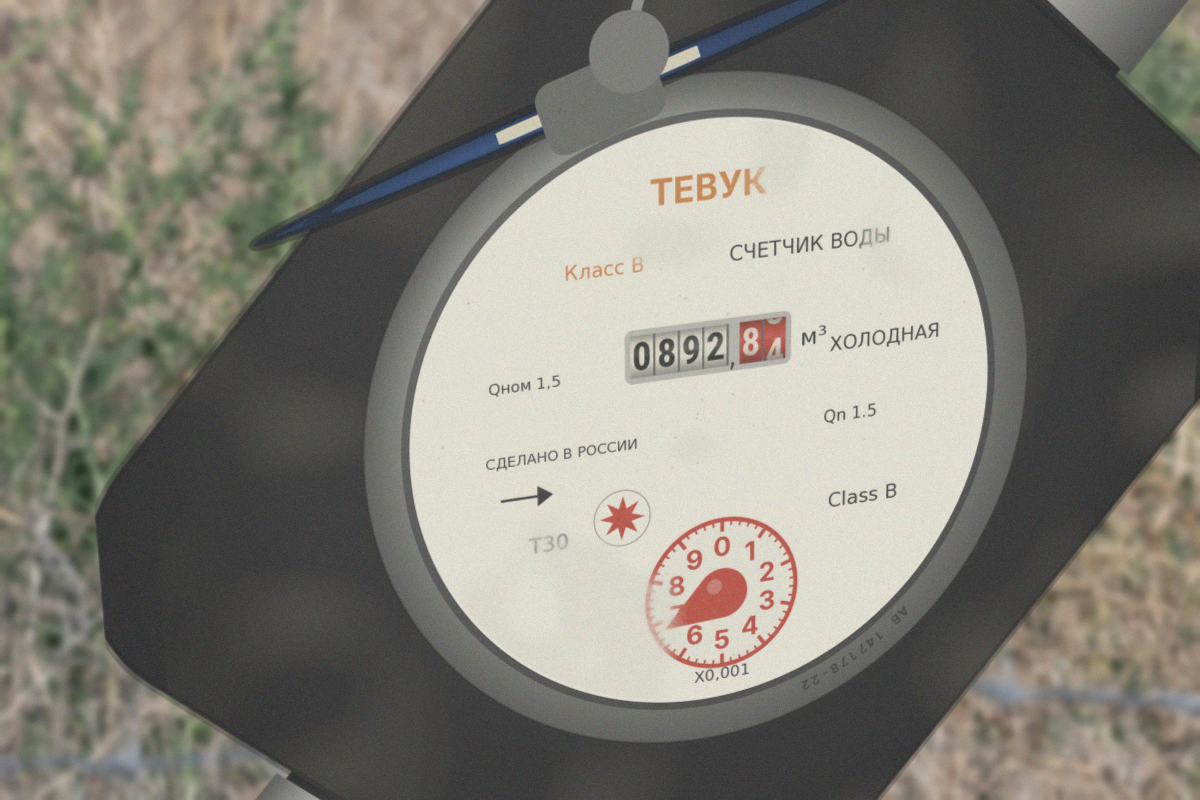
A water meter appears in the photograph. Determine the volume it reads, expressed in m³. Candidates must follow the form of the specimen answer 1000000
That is 892.836
